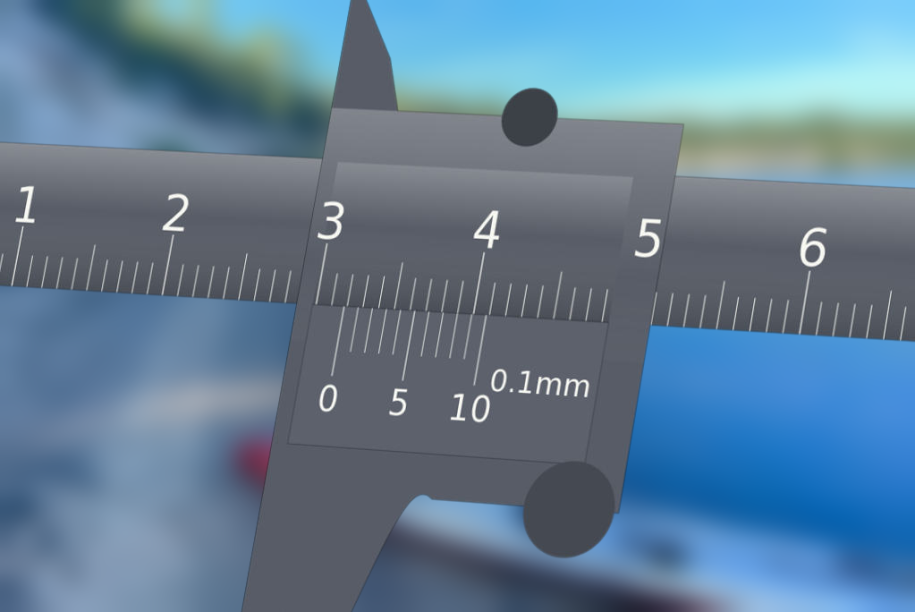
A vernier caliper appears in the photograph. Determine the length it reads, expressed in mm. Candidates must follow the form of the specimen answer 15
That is 31.8
